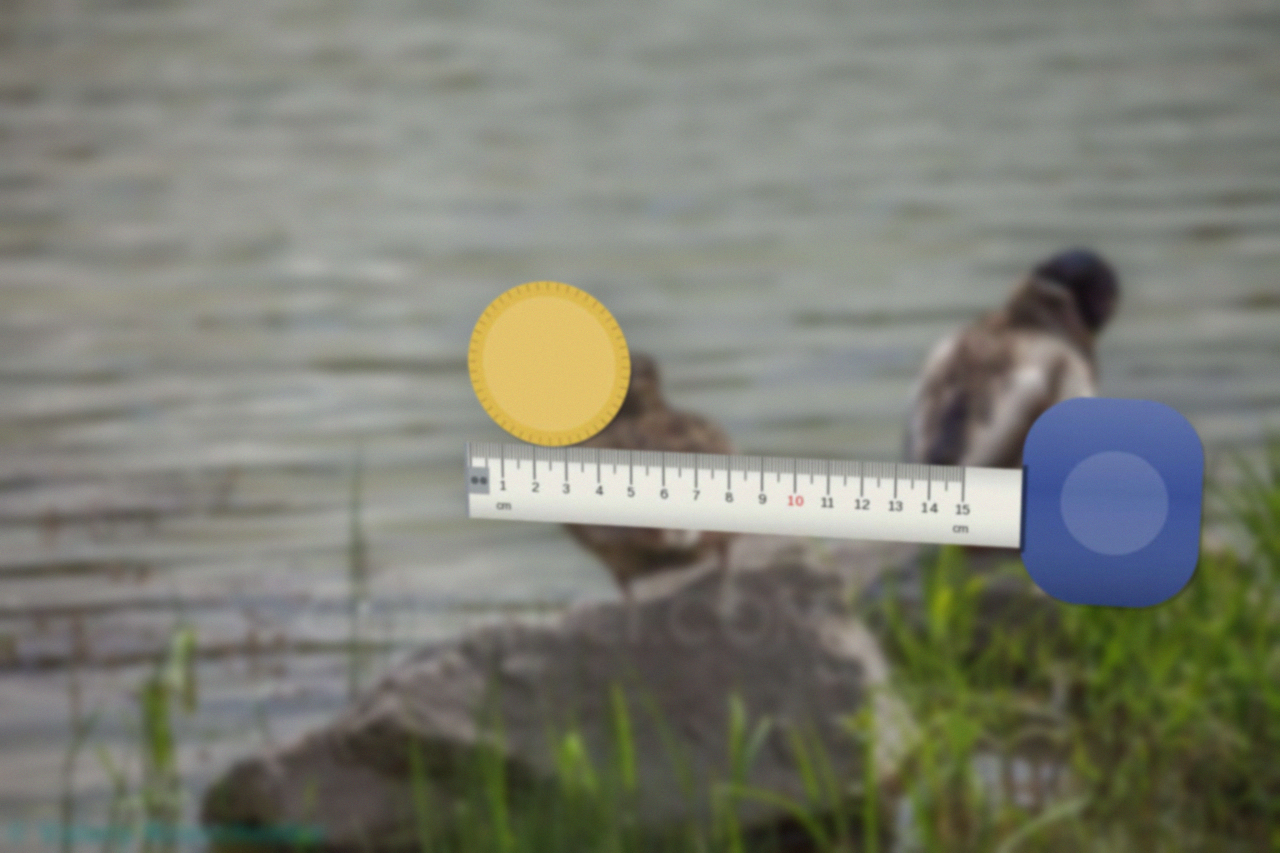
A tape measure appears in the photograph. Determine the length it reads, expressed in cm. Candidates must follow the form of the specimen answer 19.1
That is 5
